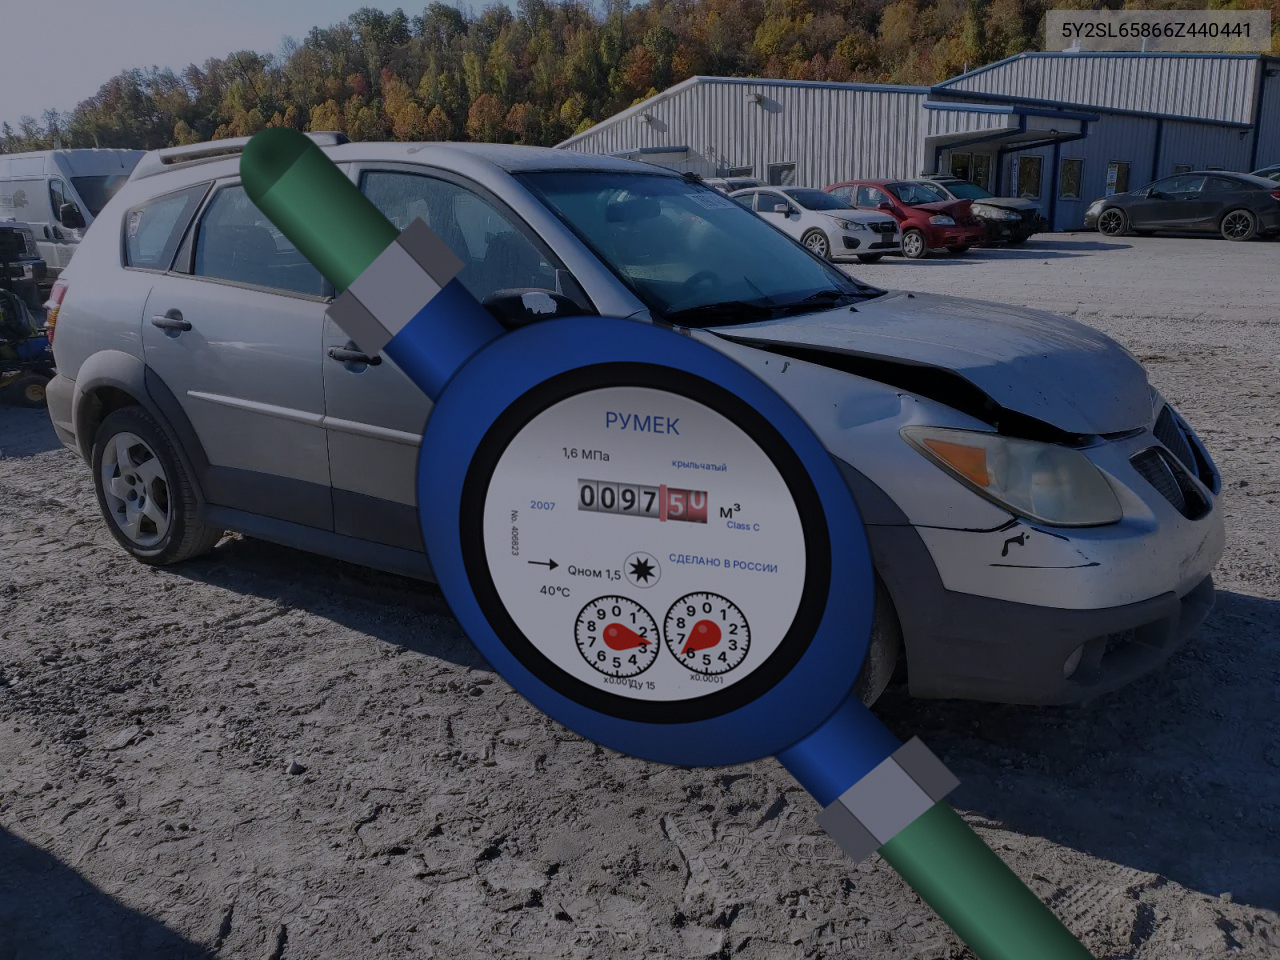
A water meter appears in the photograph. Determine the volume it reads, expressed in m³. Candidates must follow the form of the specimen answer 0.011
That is 97.5026
